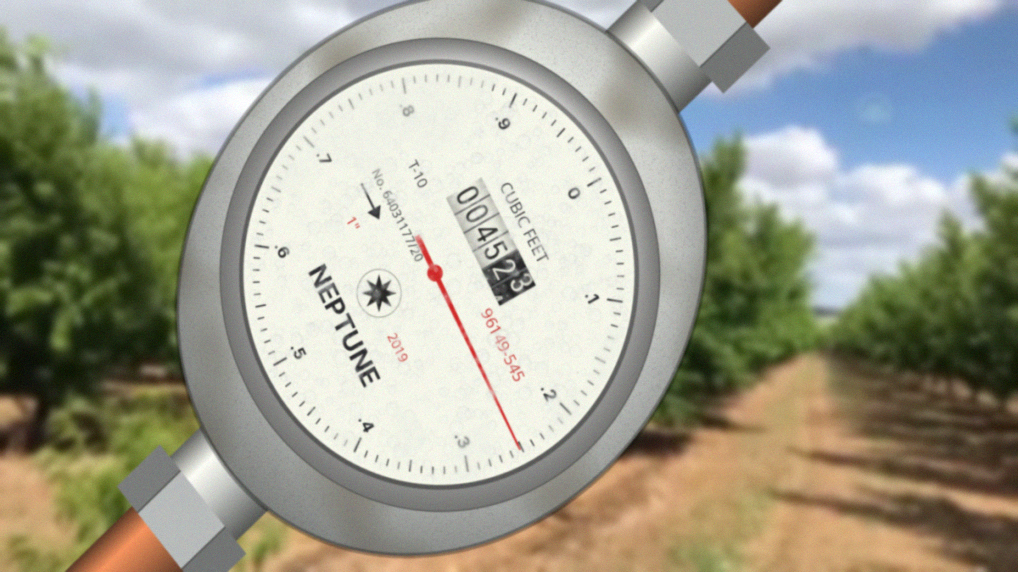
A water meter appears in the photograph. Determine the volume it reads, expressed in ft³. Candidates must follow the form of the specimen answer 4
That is 4523.25
